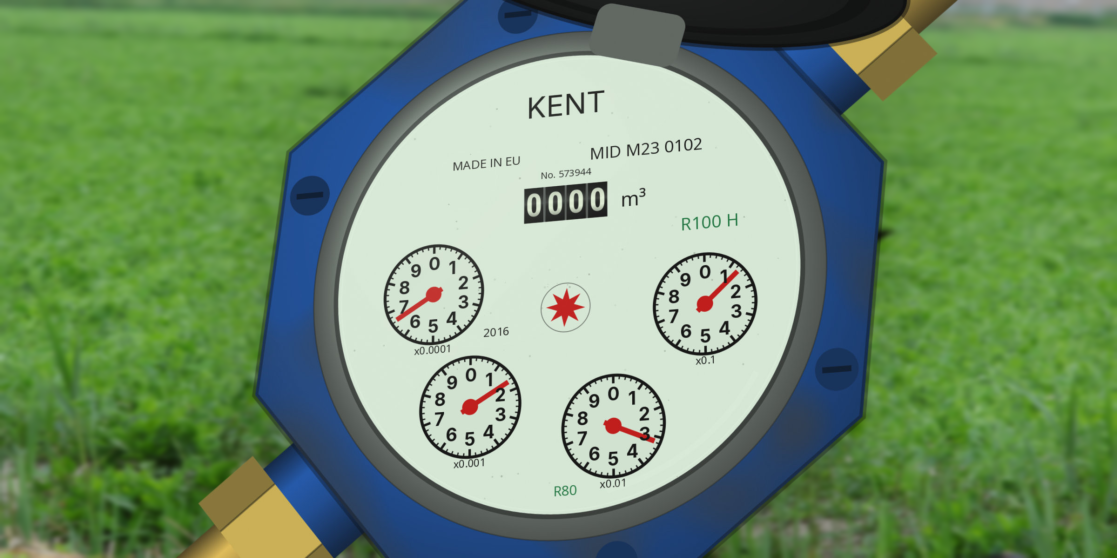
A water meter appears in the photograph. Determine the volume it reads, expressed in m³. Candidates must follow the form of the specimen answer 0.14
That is 0.1316
